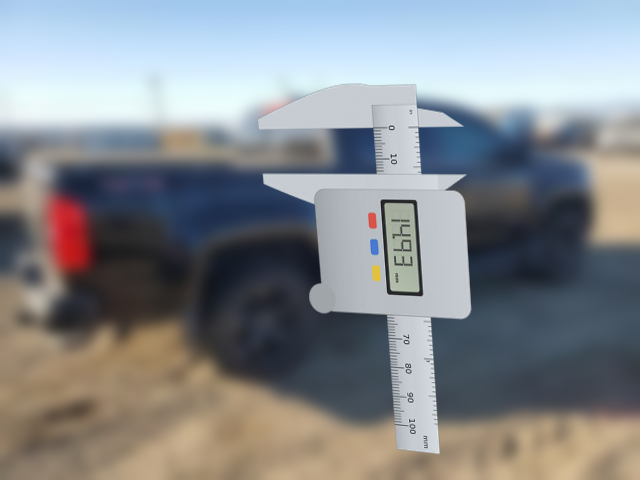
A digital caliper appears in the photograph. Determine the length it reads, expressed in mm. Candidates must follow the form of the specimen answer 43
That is 14.93
